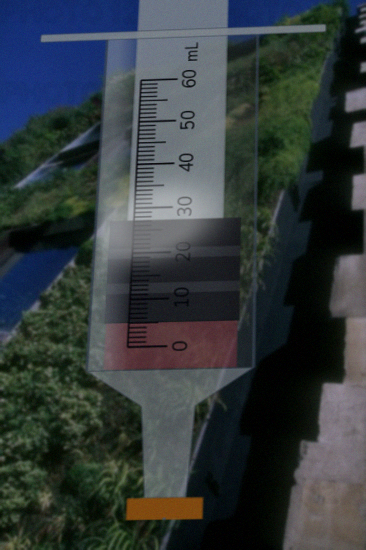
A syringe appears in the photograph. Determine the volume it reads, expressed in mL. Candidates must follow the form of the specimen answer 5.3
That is 5
